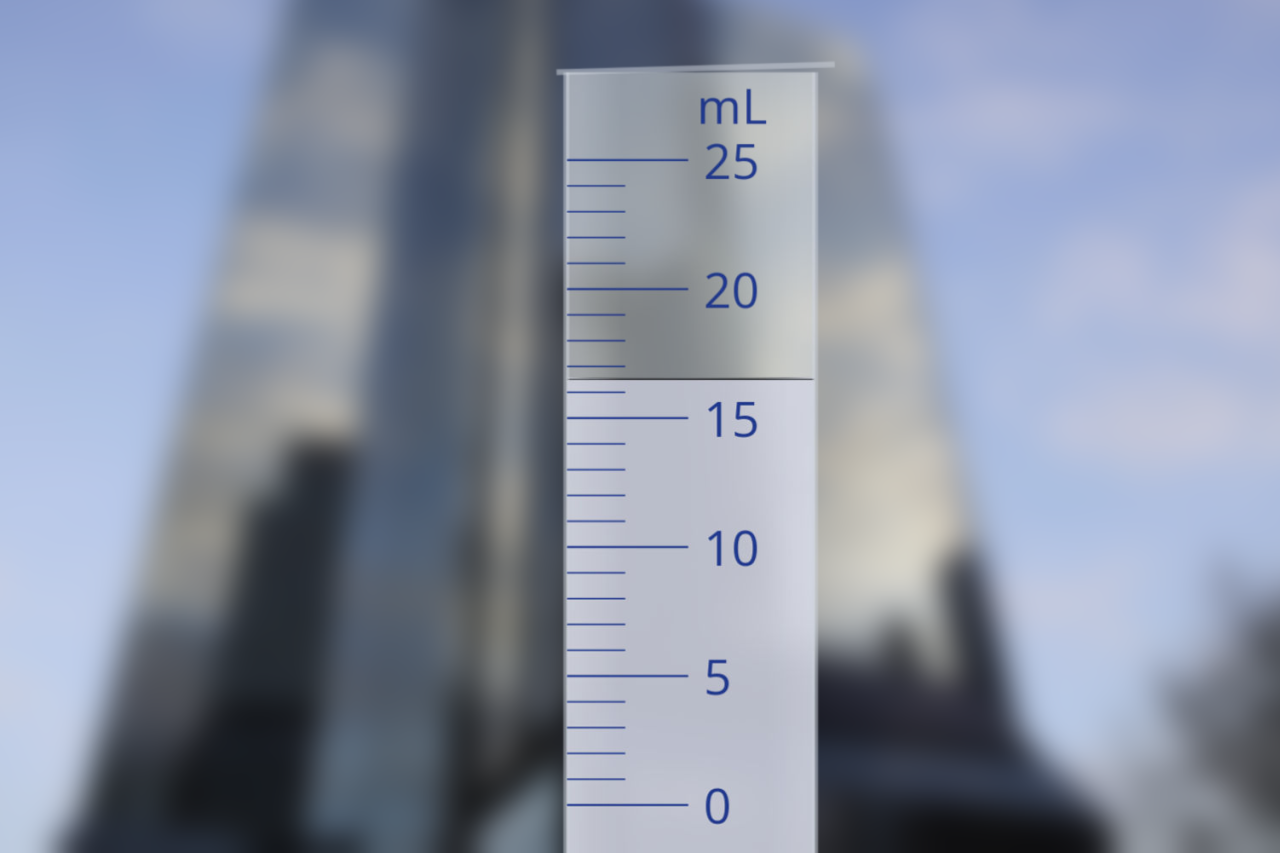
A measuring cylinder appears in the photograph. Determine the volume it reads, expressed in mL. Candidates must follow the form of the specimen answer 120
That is 16.5
